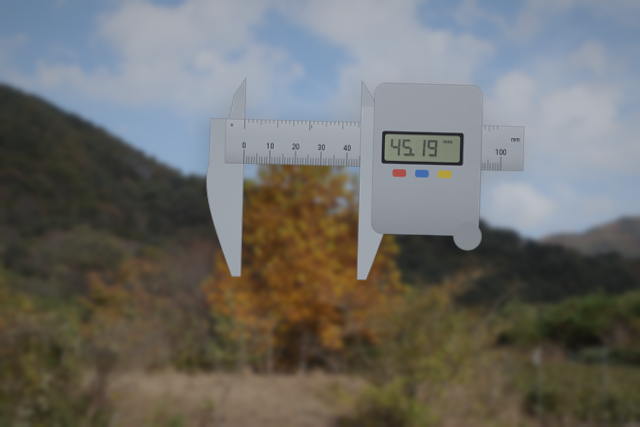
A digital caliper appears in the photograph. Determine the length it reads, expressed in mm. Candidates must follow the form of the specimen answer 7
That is 45.19
